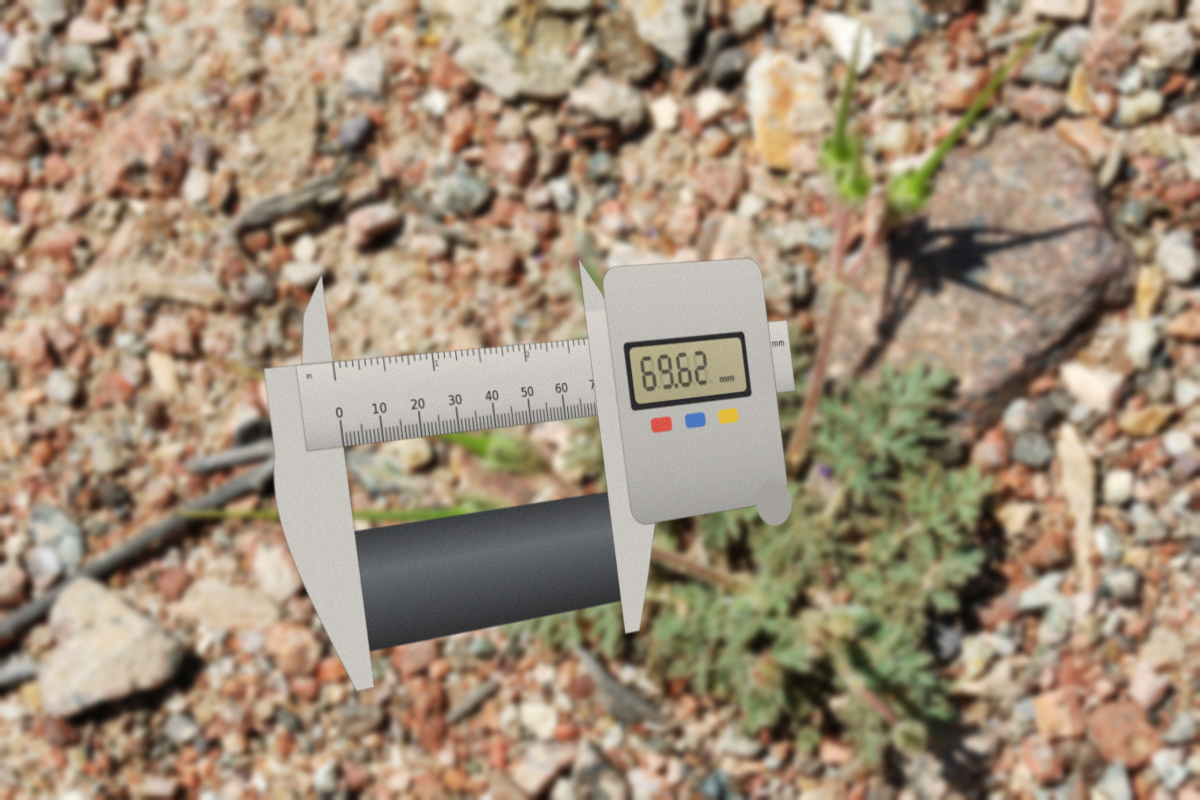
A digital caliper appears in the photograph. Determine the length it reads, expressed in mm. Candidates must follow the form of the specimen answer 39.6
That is 69.62
